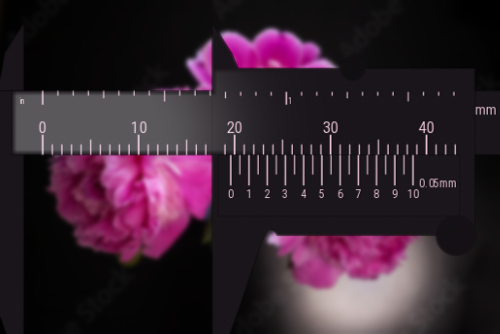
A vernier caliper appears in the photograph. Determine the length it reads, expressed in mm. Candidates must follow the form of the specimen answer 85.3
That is 19.6
